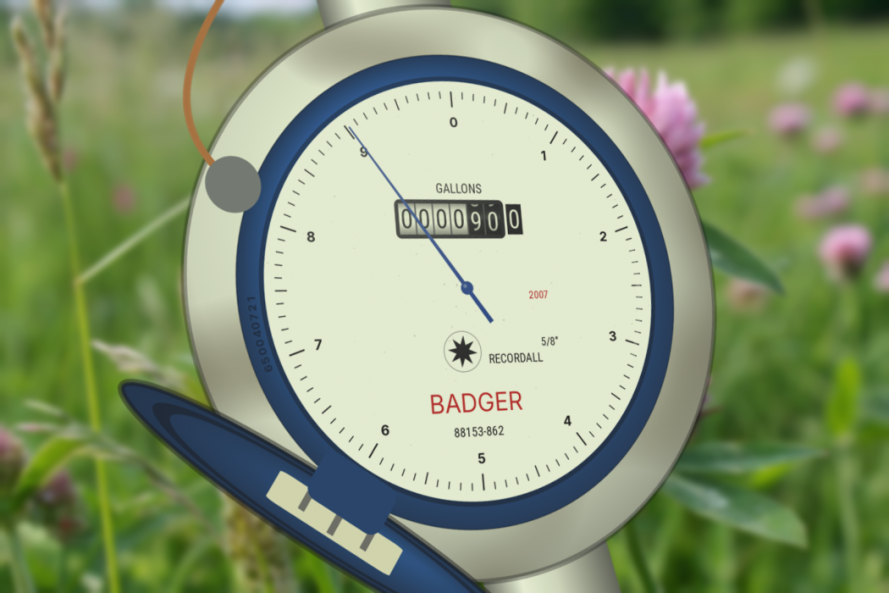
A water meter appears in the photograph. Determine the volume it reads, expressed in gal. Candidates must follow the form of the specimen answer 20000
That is 899.0
